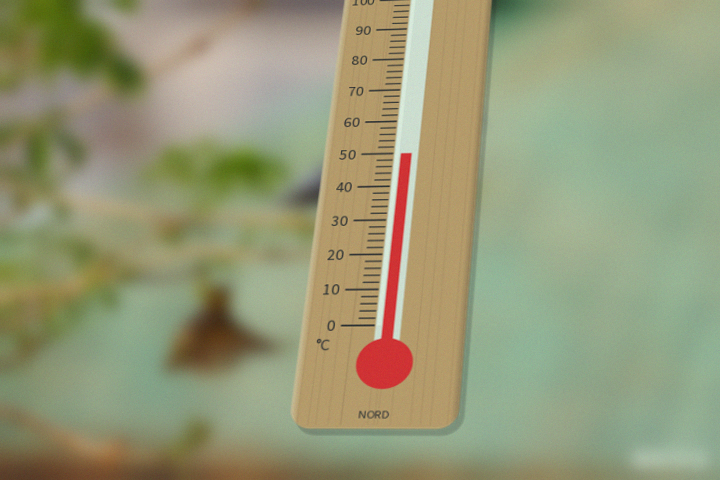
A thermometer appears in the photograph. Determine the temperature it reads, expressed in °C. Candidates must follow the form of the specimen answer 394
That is 50
